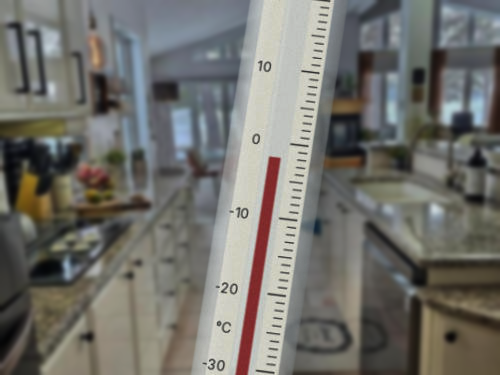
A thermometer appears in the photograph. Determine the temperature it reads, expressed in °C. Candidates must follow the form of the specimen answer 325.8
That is -2
